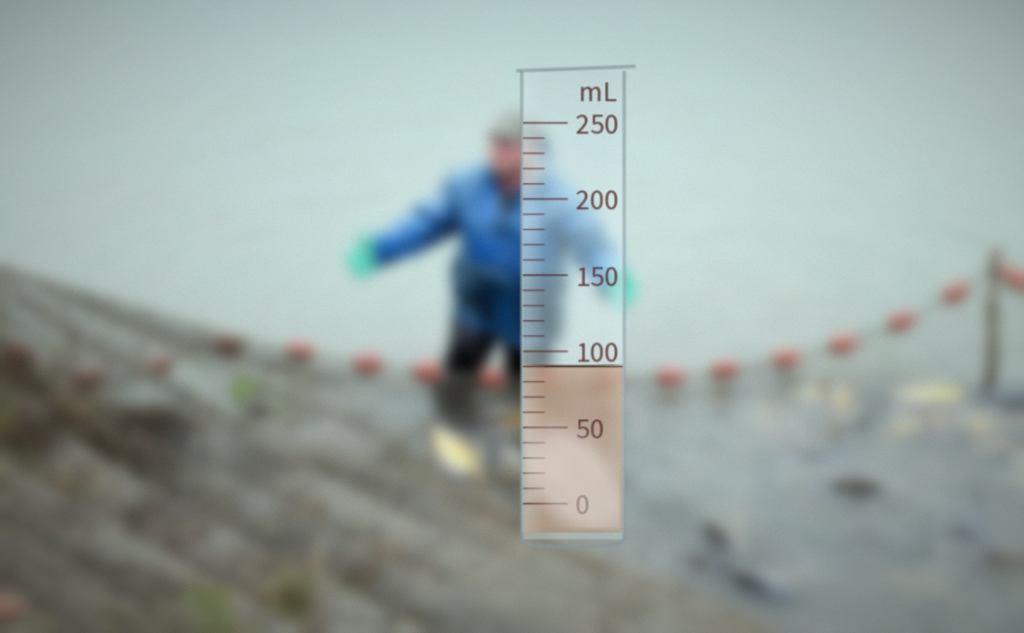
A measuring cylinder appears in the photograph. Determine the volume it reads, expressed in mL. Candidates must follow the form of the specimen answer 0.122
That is 90
